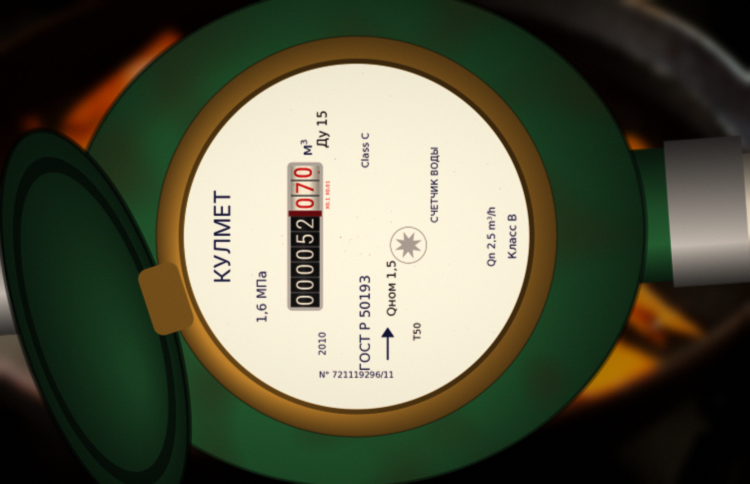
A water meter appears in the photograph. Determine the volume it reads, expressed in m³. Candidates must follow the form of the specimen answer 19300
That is 52.070
